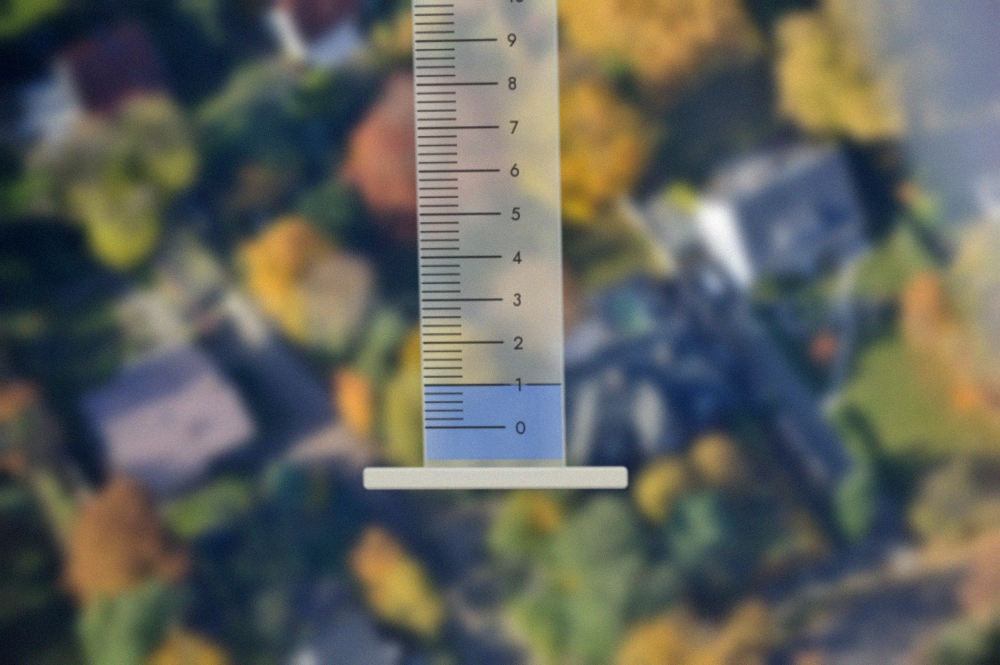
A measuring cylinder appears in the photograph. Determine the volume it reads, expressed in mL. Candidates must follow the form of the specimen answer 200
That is 1
